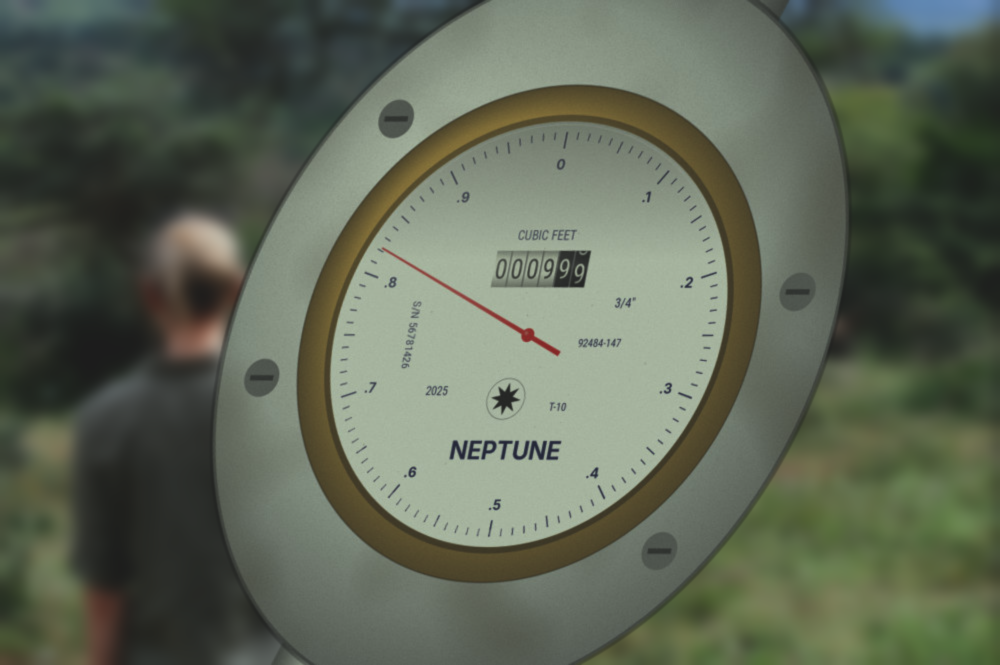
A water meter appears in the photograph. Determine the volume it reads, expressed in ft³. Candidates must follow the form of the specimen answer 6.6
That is 998.82
